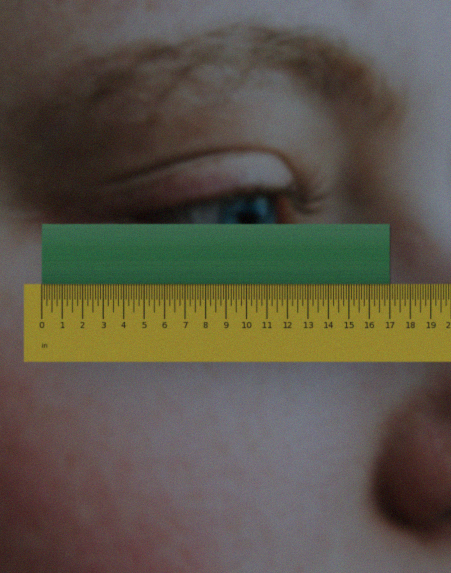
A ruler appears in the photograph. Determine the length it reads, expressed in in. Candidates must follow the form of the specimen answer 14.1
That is 17
